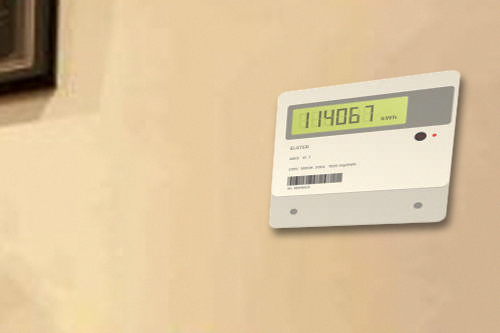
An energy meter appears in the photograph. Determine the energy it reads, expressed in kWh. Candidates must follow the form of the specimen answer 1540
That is 114067
